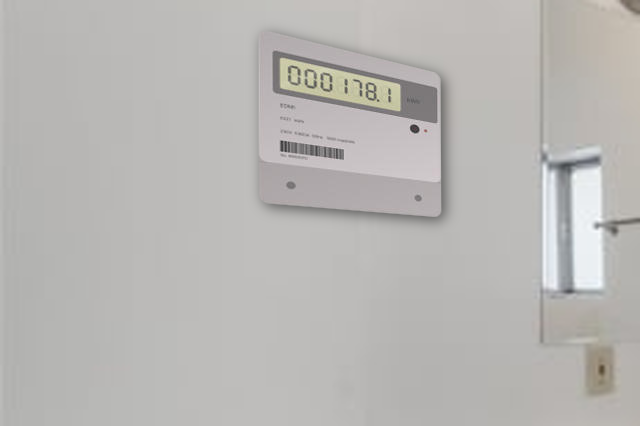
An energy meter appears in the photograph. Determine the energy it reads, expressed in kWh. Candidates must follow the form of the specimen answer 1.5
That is 178.1
